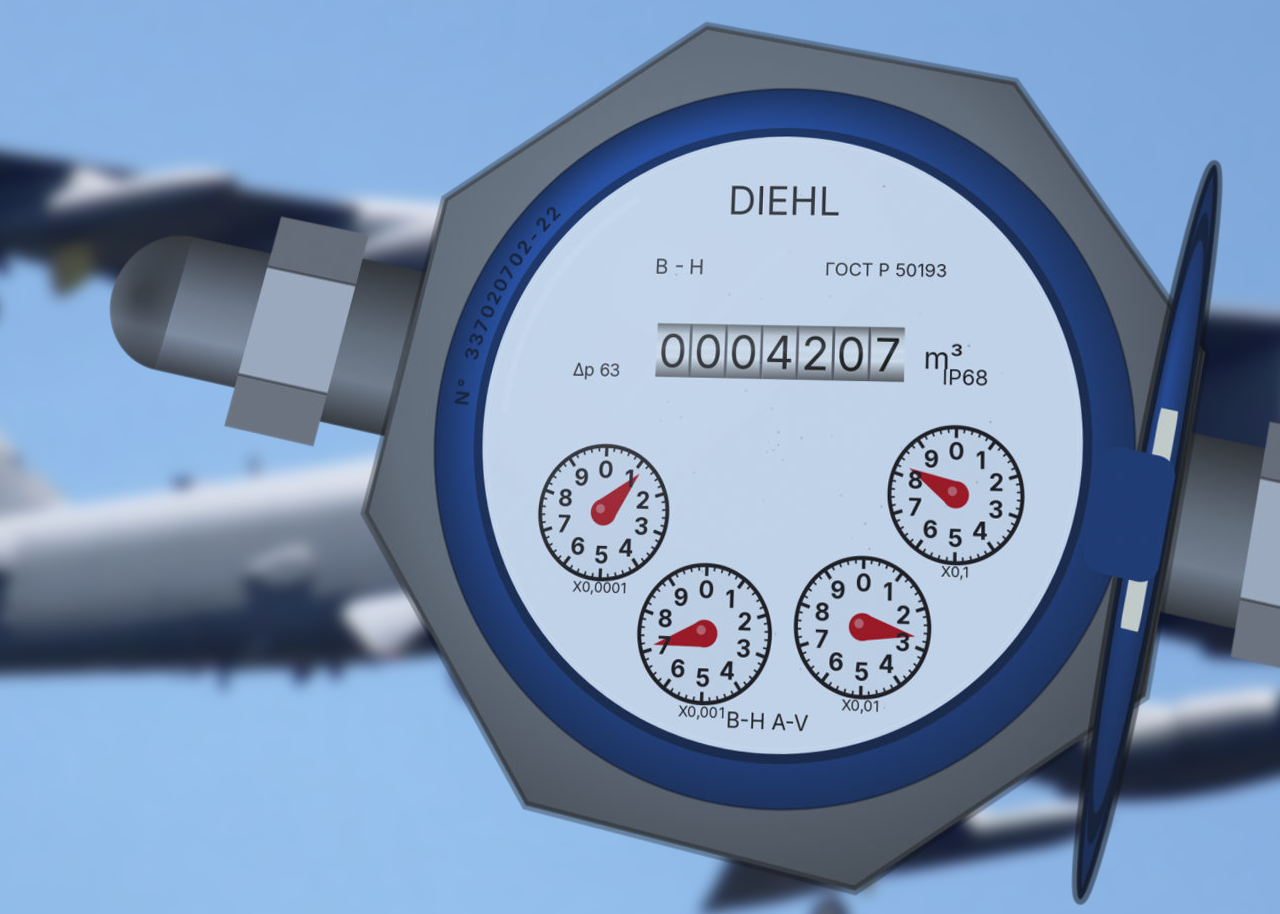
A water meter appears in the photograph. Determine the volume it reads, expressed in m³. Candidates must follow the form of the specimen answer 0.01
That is 4207.8271
